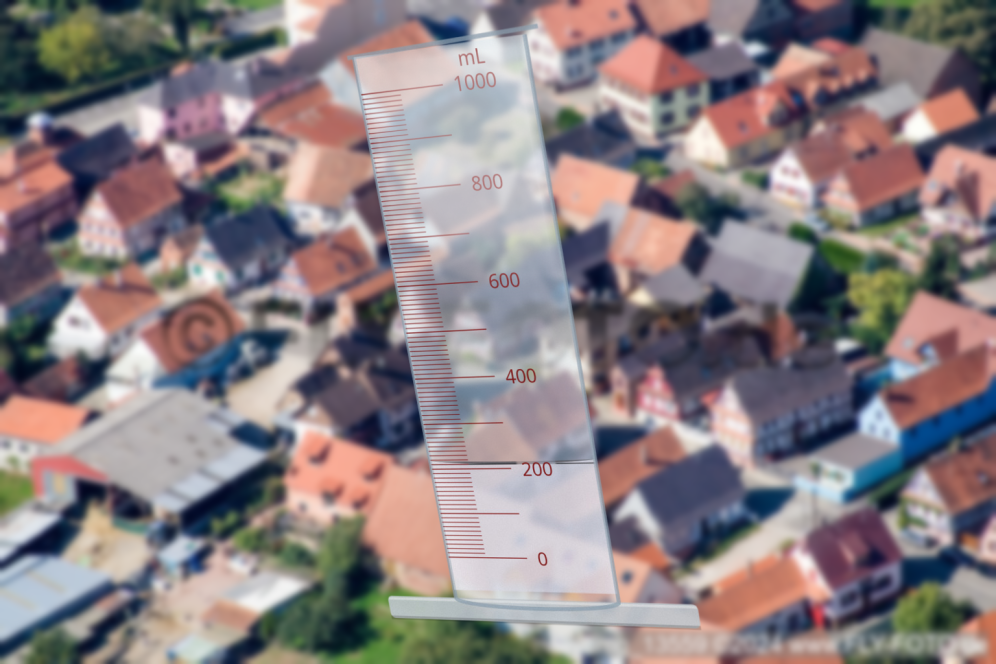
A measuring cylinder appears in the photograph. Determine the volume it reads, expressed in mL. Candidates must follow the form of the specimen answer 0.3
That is 210
